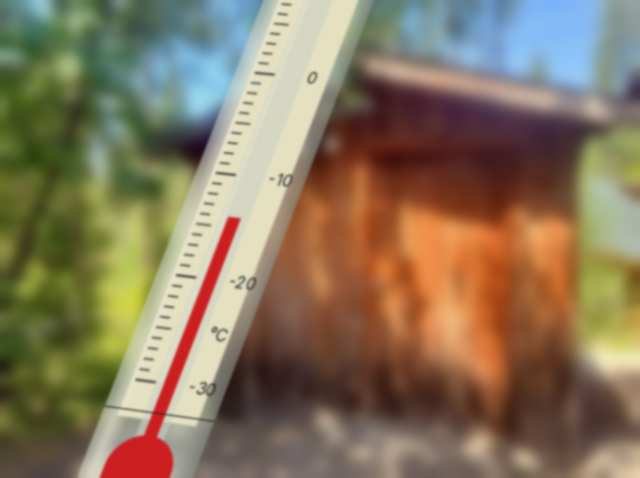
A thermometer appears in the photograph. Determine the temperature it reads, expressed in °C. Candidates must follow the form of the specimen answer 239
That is -14
